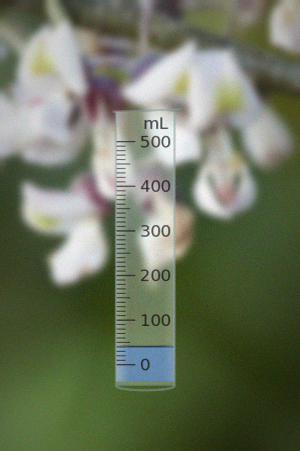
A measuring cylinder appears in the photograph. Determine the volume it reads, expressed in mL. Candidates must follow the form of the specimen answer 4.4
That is 40
